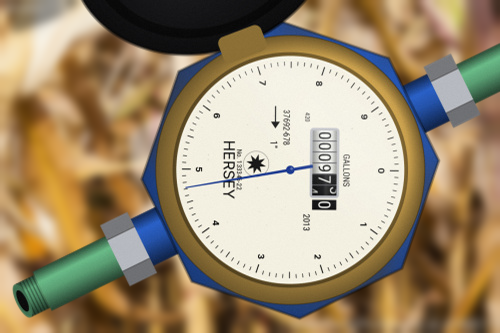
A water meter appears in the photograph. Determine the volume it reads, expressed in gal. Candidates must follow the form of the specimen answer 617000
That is 9734.7
